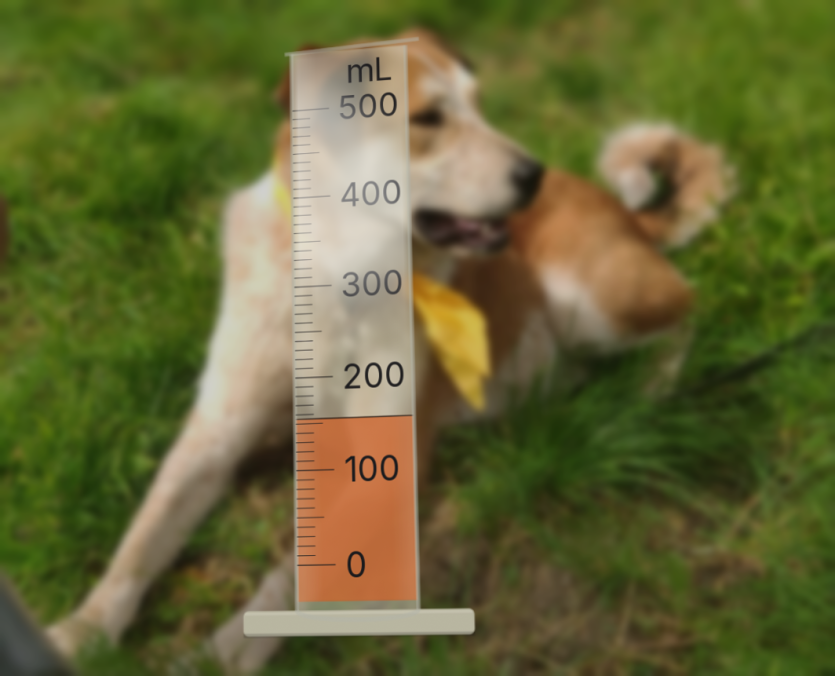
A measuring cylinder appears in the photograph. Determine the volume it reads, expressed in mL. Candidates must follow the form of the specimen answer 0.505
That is 155
